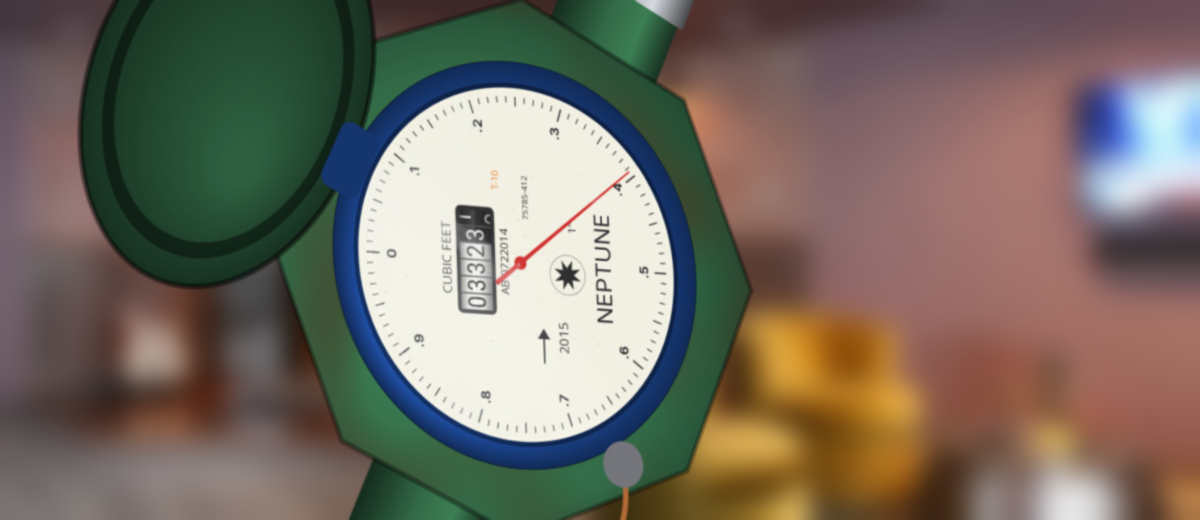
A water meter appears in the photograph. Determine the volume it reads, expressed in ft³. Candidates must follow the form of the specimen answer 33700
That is 33231.39
